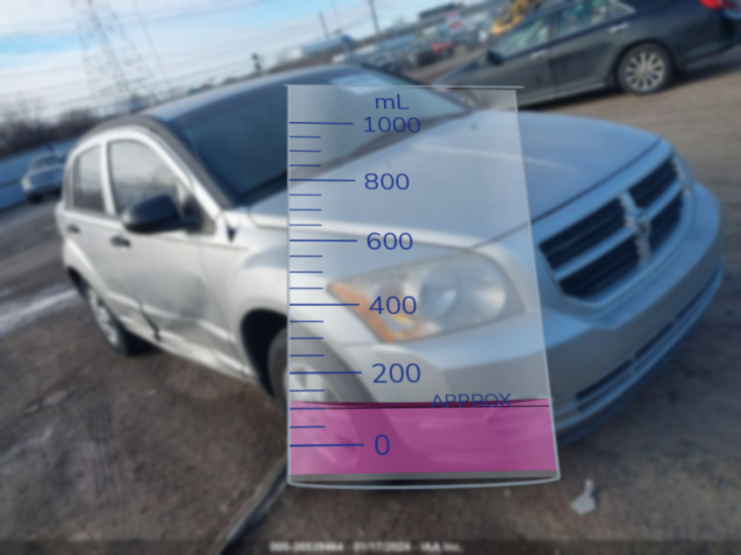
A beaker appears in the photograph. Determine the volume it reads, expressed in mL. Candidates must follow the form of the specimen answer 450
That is 100
